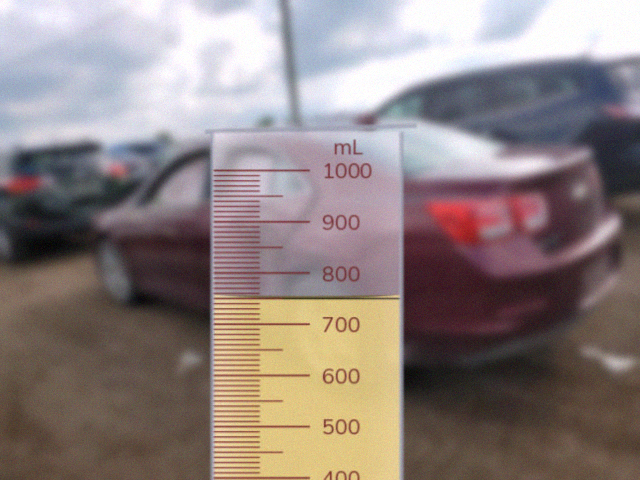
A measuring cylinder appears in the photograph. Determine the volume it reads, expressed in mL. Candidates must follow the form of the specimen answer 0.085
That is 750
